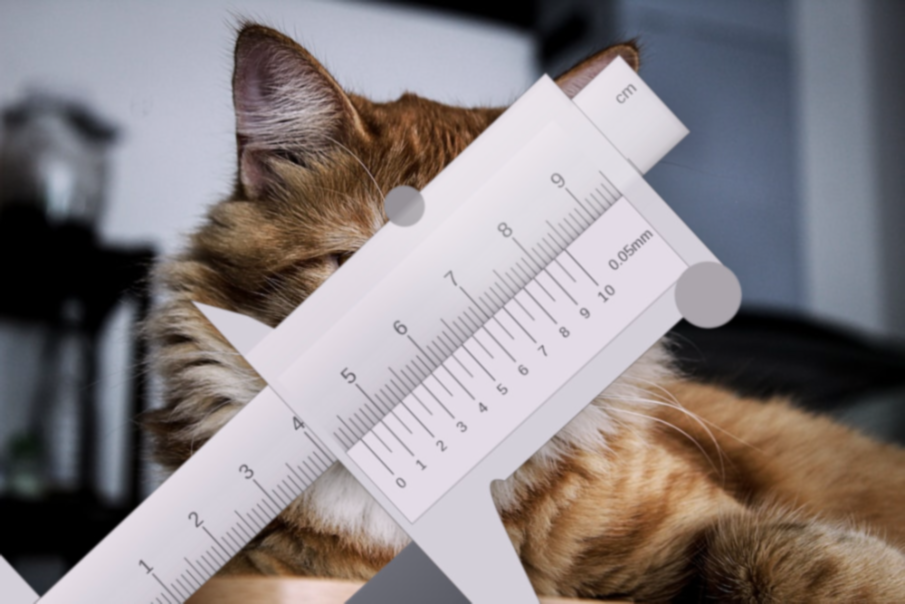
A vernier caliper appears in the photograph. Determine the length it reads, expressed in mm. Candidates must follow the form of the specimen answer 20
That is 45.2
